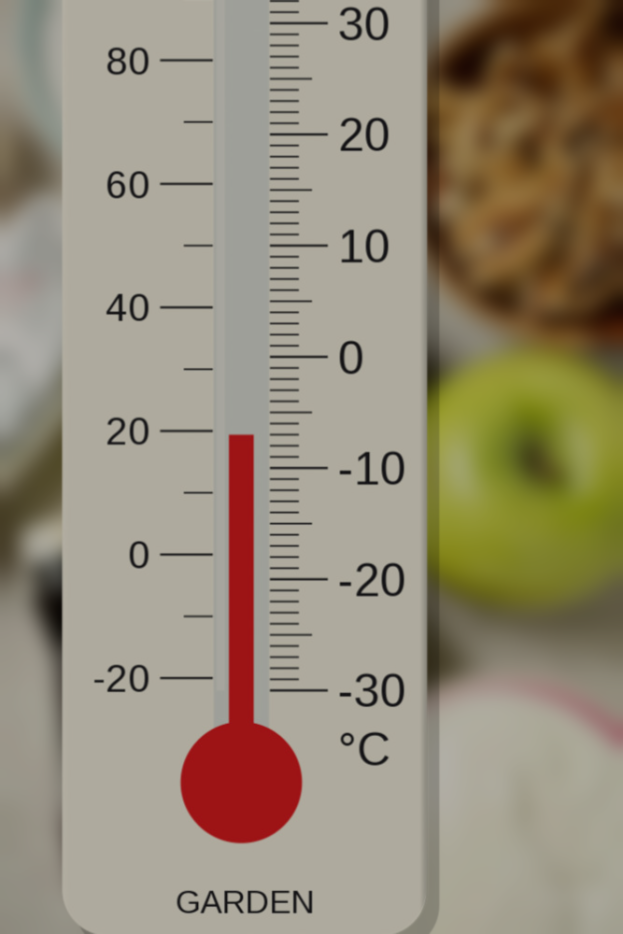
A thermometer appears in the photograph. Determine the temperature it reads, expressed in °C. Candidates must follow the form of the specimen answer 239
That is -7
